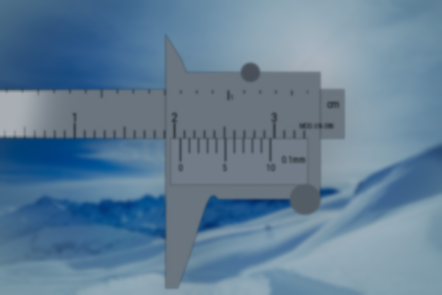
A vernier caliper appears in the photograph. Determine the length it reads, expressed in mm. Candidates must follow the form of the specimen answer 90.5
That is 20.6
